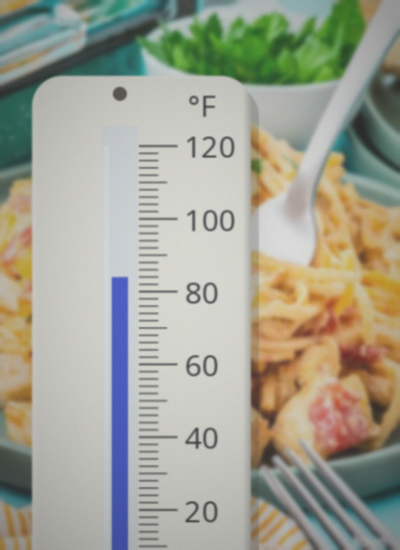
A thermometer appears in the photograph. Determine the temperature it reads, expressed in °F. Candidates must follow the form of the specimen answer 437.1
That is 84
